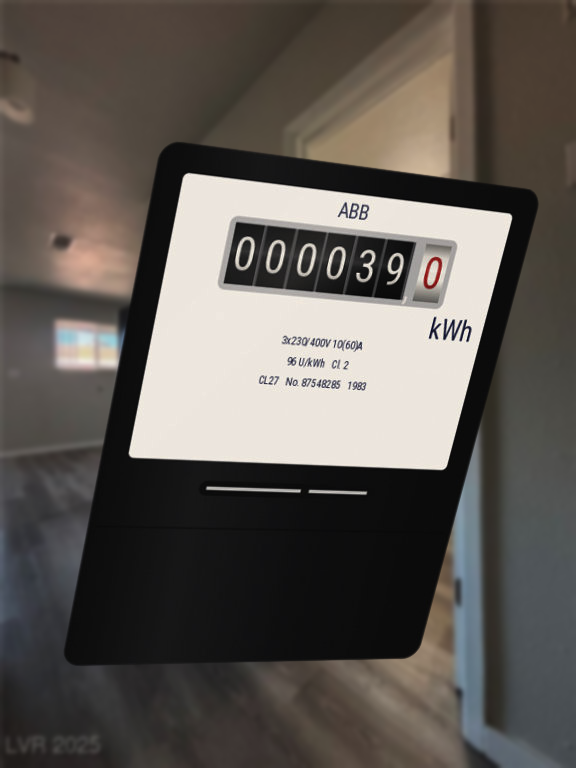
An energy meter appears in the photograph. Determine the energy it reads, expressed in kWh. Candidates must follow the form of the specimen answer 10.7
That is 39.0
